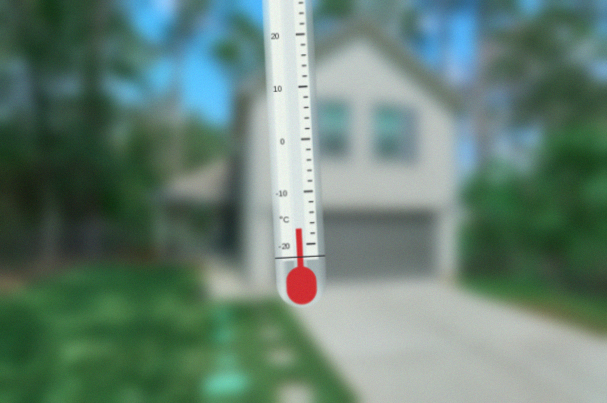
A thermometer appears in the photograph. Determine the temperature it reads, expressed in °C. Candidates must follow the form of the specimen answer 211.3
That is -17
